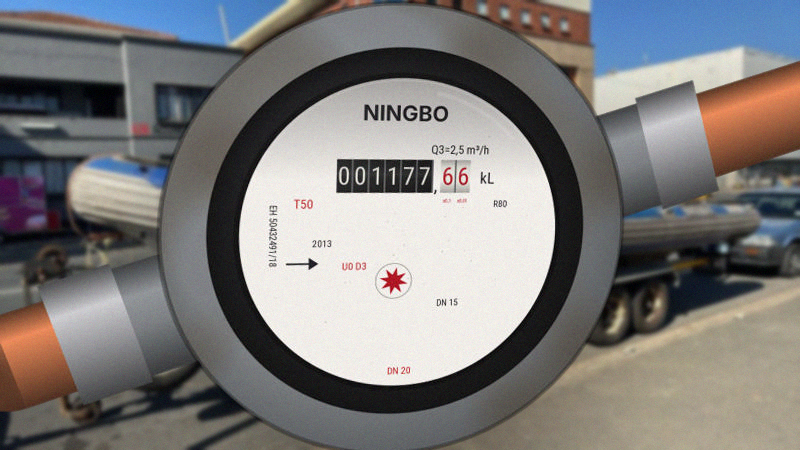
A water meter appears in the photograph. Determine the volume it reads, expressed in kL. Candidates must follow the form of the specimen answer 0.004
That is 1177.66
